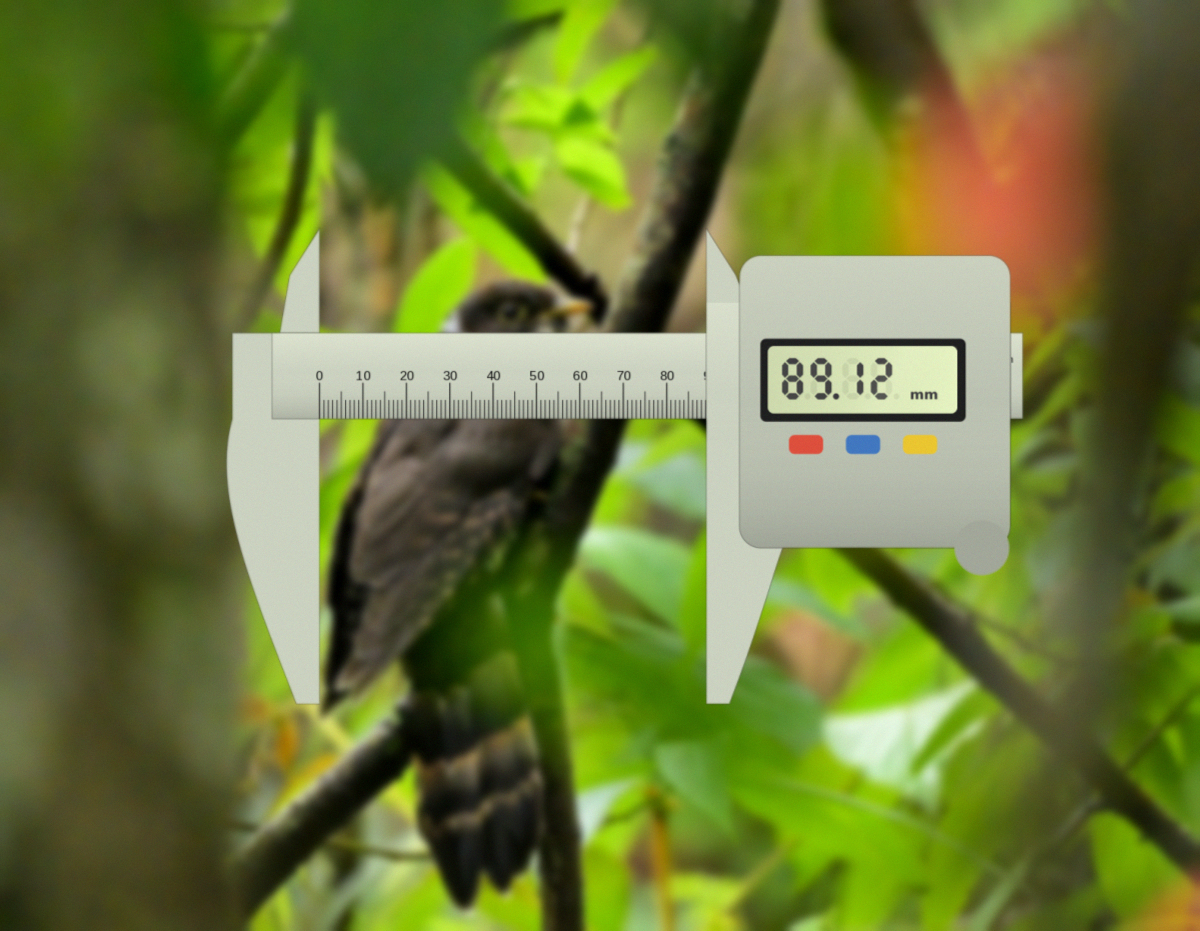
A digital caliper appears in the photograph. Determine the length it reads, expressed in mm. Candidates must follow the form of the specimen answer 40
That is 89.12
